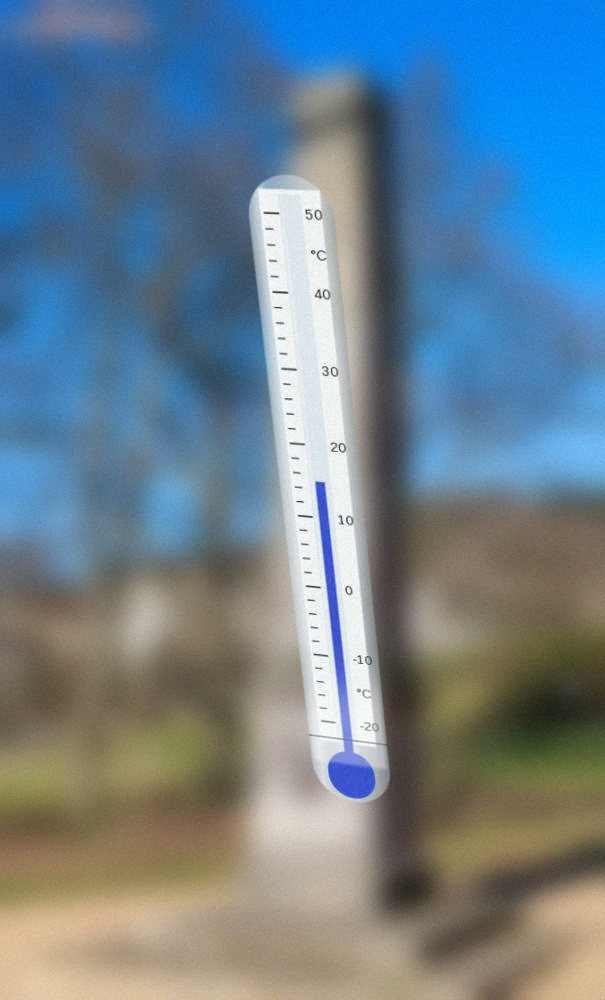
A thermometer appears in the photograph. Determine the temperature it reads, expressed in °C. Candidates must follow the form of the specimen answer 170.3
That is 15
